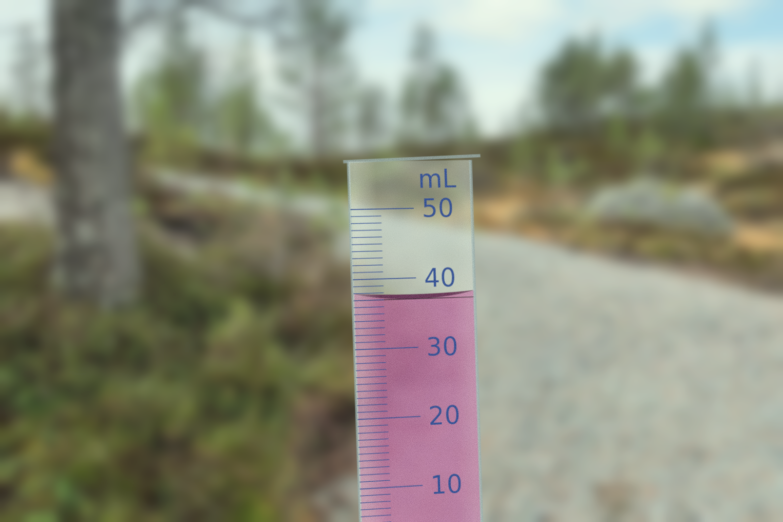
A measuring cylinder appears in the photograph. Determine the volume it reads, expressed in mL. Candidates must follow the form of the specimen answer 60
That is 37
